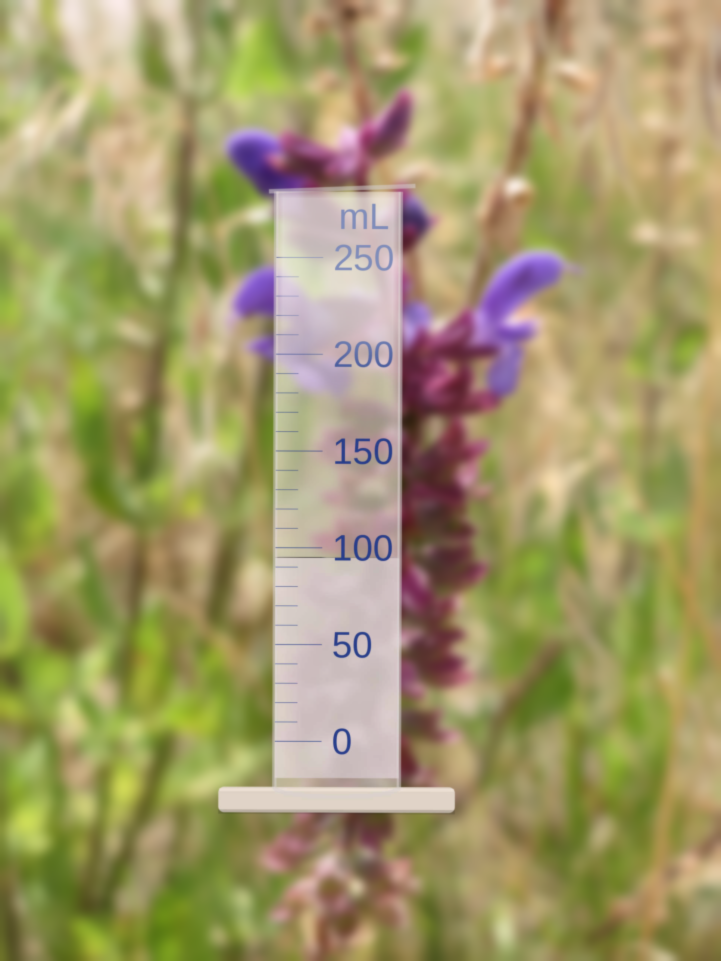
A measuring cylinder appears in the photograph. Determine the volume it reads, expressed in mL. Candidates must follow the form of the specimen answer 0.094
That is 95
